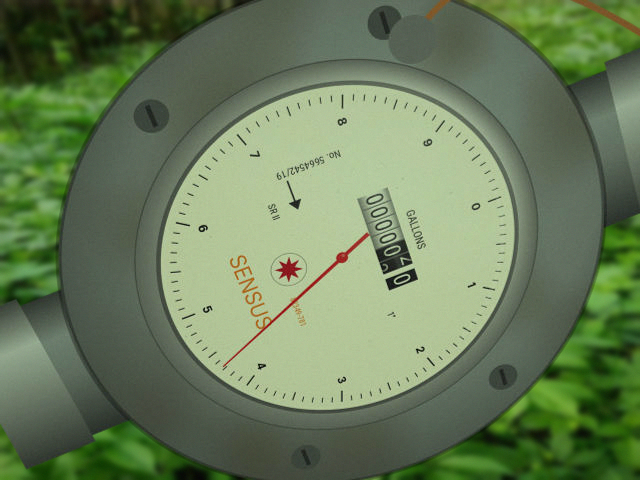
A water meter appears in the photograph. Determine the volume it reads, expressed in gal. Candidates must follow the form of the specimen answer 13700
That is 24.3
